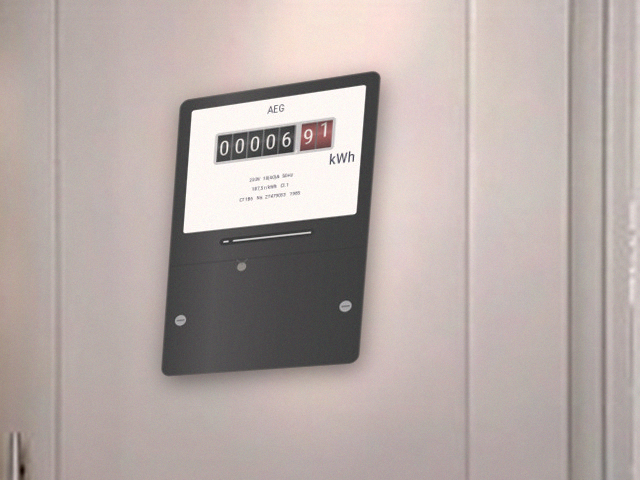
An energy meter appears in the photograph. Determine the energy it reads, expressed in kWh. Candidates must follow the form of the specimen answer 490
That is 6.91
